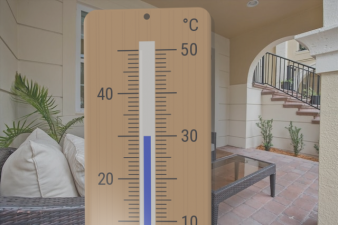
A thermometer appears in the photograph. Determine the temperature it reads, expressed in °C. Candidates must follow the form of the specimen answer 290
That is 30
